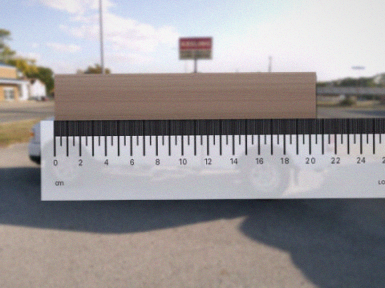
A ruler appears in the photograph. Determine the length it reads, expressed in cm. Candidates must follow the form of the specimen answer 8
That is 20.5
